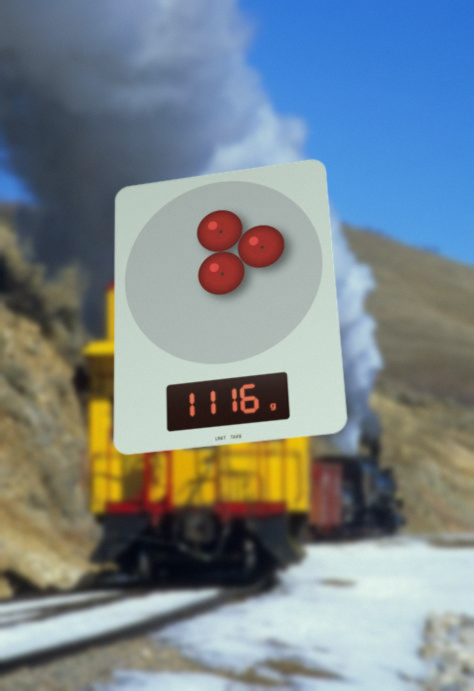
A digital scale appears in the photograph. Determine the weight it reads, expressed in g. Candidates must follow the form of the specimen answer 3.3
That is 1116
